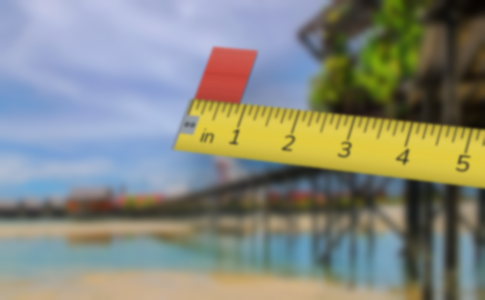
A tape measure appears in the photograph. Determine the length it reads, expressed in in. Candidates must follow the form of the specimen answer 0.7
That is 0.875
